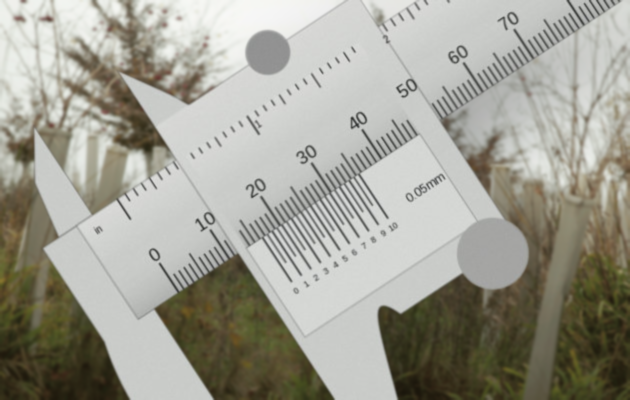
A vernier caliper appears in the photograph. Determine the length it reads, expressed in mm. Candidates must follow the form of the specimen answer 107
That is 16.5
